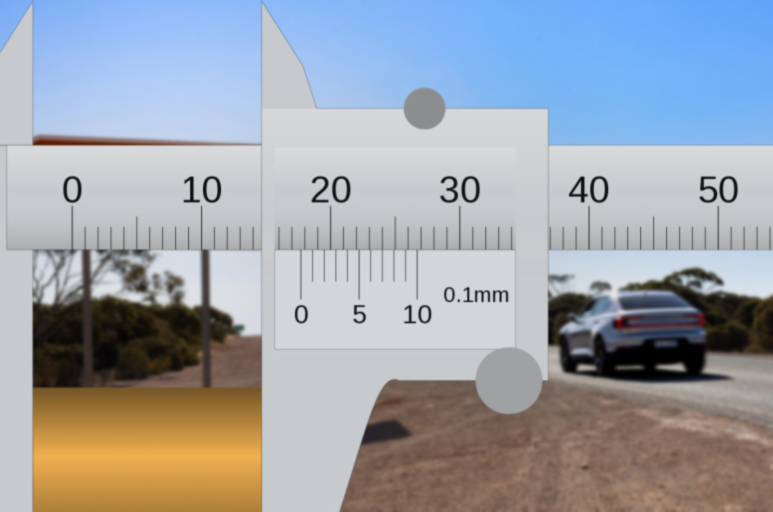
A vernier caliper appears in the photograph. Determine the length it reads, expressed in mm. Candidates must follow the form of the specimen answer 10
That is 17.7
